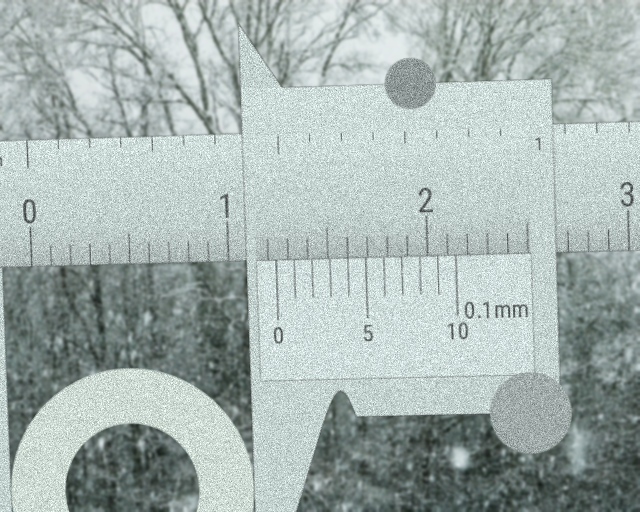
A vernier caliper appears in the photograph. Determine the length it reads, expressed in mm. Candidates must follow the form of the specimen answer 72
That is 12.4
